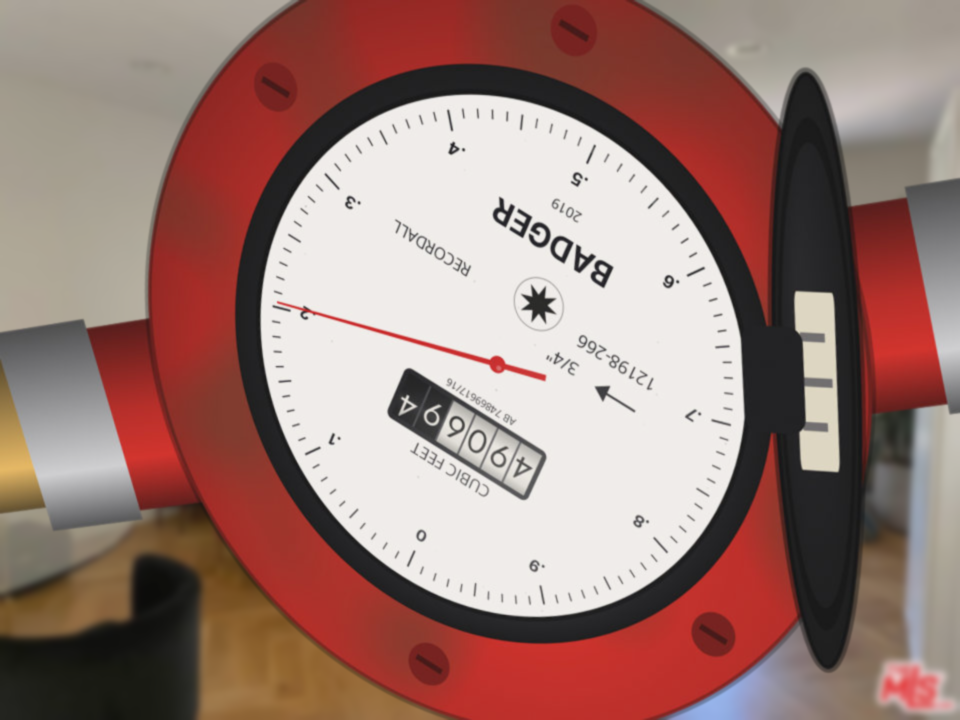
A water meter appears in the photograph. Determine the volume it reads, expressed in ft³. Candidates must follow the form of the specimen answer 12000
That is 490694.20
